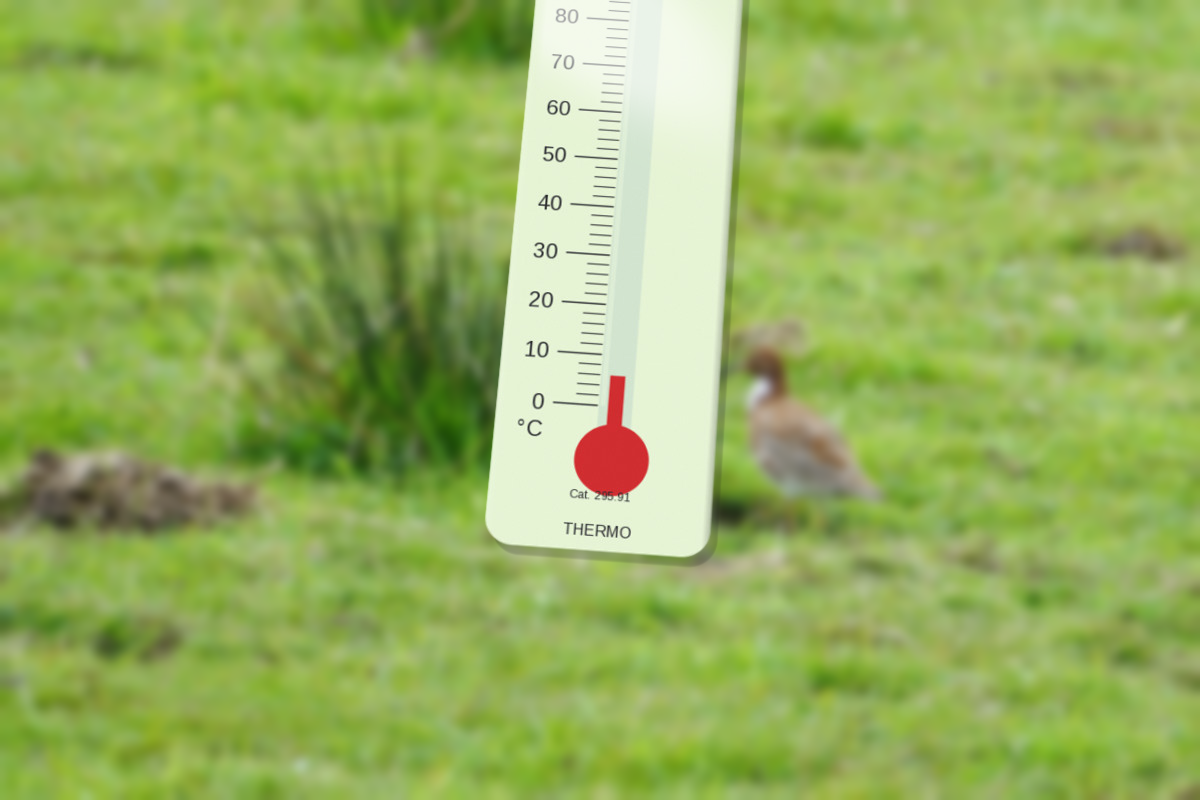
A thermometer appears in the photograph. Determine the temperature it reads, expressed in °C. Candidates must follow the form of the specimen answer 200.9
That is 6
